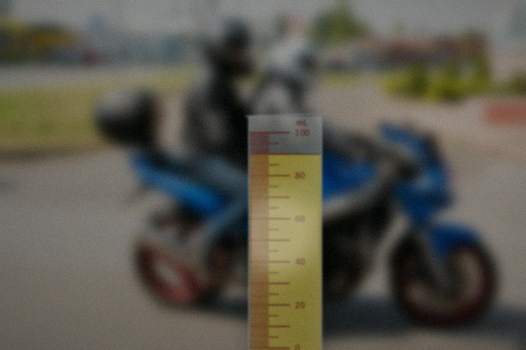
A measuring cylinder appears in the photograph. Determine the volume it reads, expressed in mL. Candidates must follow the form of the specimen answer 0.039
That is 90
